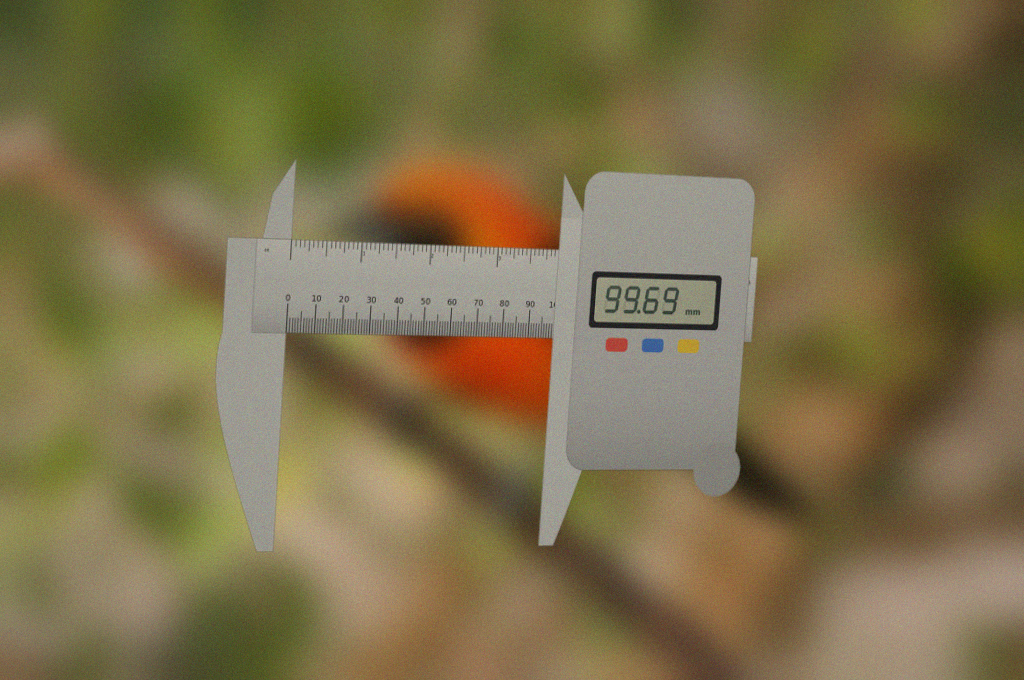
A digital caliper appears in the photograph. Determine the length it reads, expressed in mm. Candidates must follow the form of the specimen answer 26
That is 99.69
